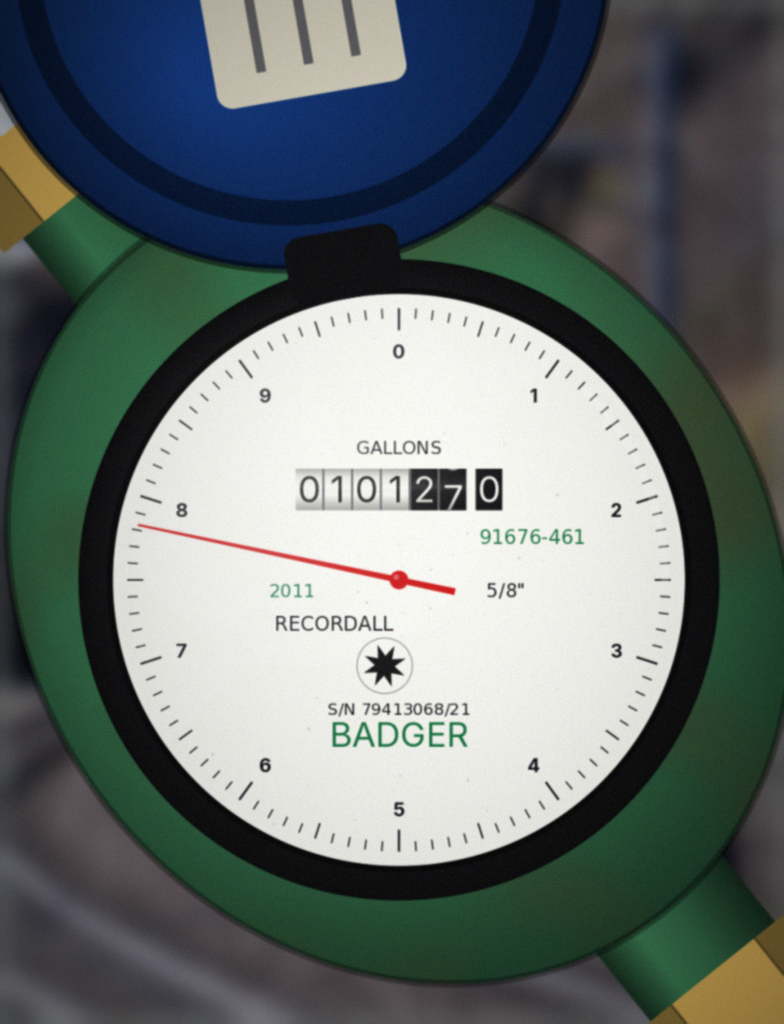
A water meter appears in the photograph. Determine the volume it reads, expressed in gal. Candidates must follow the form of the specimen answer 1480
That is 101267.8
